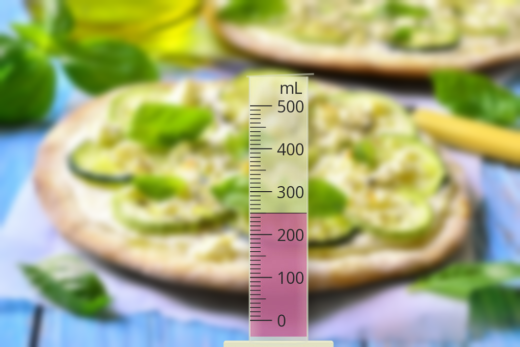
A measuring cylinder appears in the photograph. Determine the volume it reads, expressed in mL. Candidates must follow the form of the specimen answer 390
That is 250
